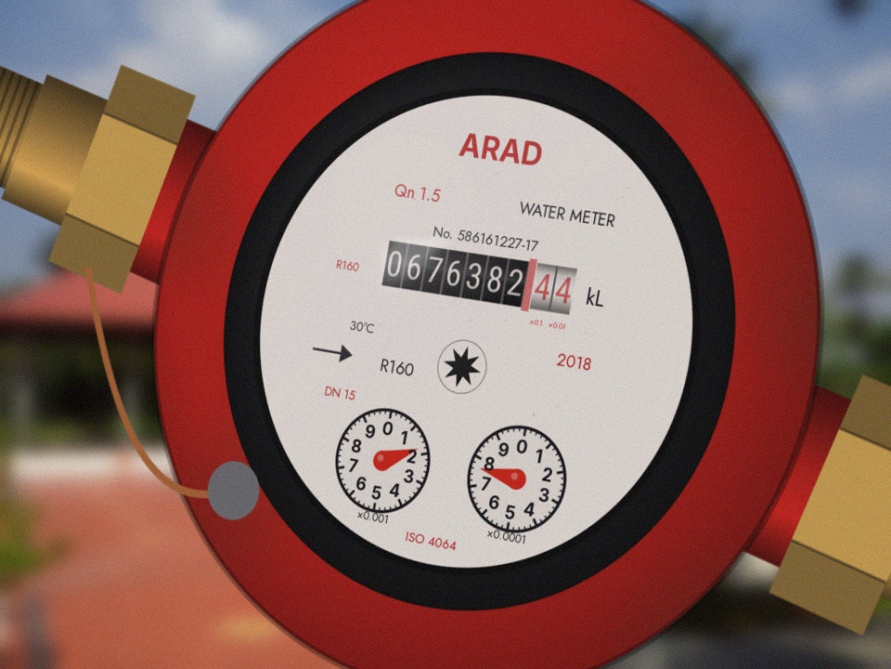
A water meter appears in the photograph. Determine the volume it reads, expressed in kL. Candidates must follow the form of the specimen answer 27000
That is 676382.4417
